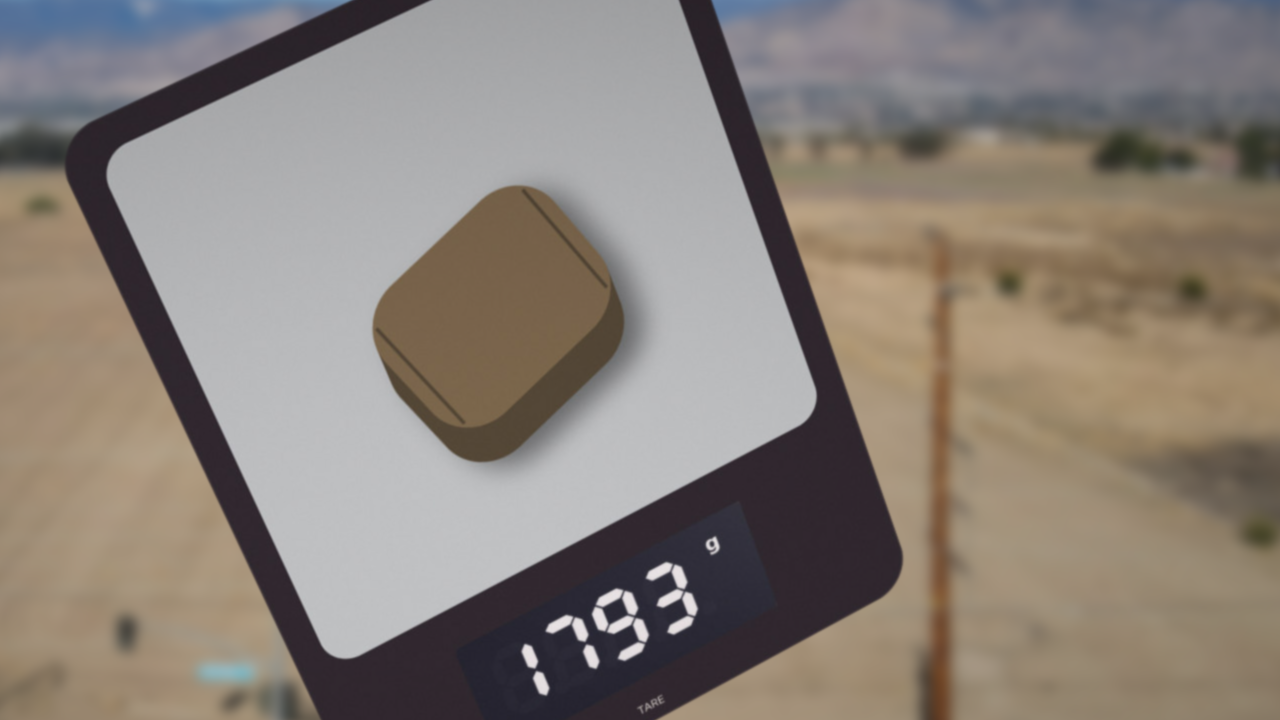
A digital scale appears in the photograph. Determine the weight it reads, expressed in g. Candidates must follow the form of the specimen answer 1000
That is 1793
